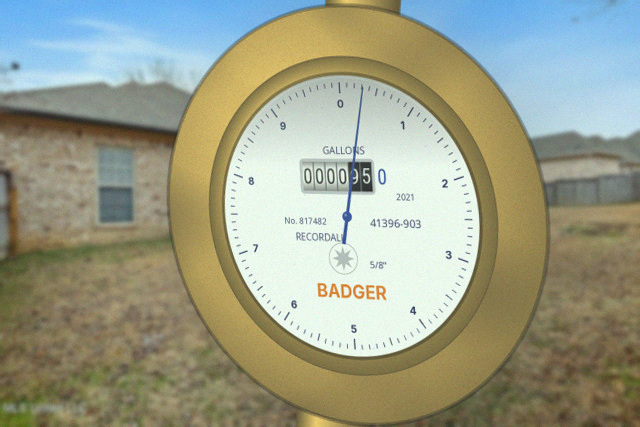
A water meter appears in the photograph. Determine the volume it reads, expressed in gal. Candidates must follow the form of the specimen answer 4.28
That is 950.3
